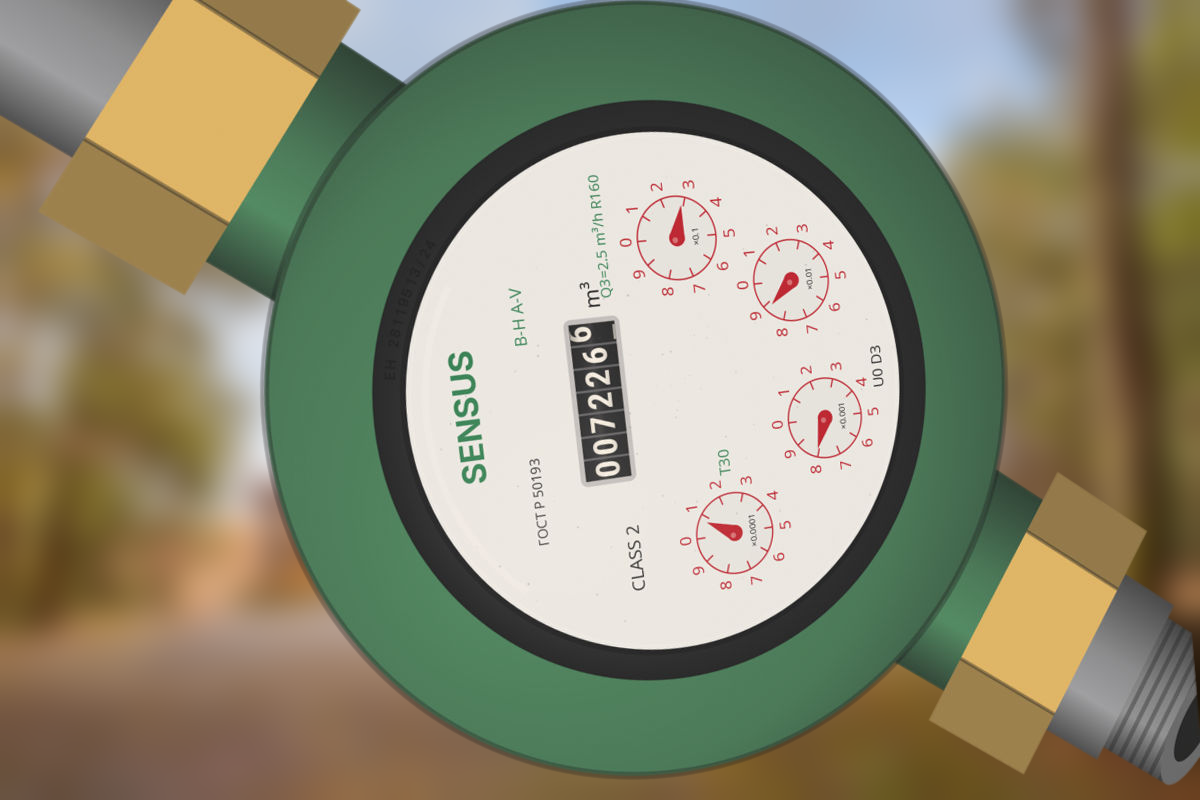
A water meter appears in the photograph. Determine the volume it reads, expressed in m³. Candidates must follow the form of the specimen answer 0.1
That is 72266.2880
